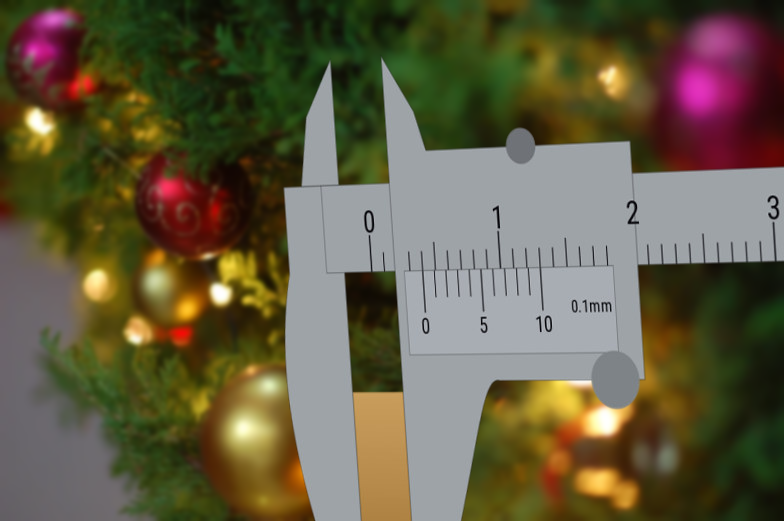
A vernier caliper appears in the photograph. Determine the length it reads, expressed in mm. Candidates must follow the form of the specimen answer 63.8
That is 4.0
